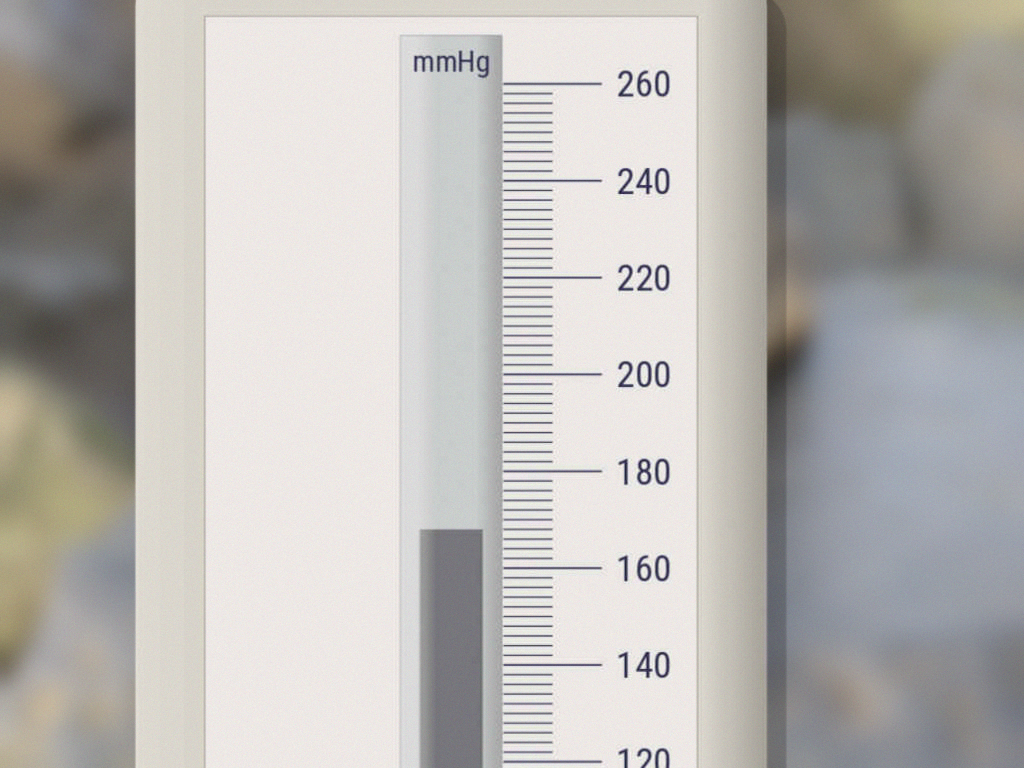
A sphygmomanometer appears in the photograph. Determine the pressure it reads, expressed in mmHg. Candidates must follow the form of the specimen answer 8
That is 168
